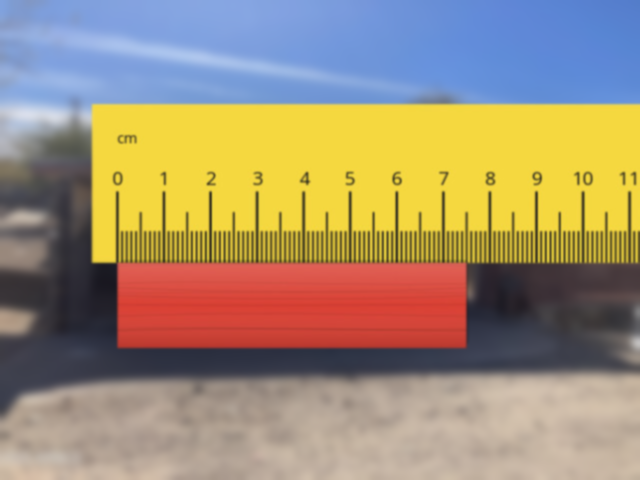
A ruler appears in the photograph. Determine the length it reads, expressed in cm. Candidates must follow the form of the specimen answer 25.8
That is 7.5
